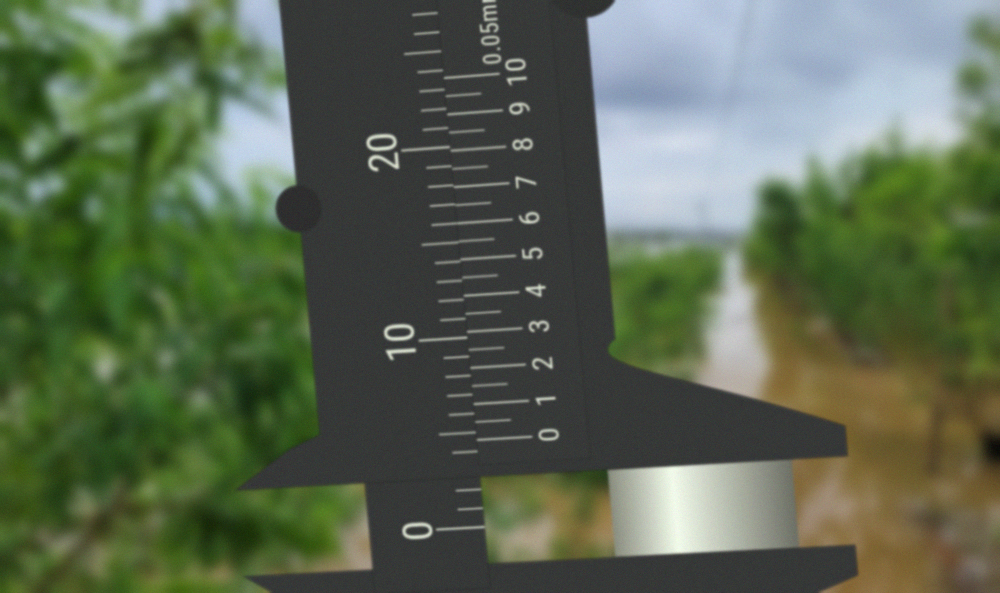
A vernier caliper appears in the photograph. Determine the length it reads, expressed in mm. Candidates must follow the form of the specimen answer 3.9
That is 4.6
